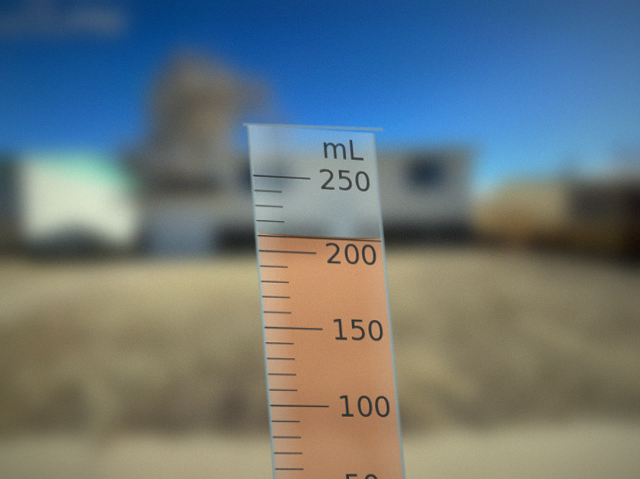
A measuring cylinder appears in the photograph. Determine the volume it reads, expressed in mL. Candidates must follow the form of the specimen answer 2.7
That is 210
